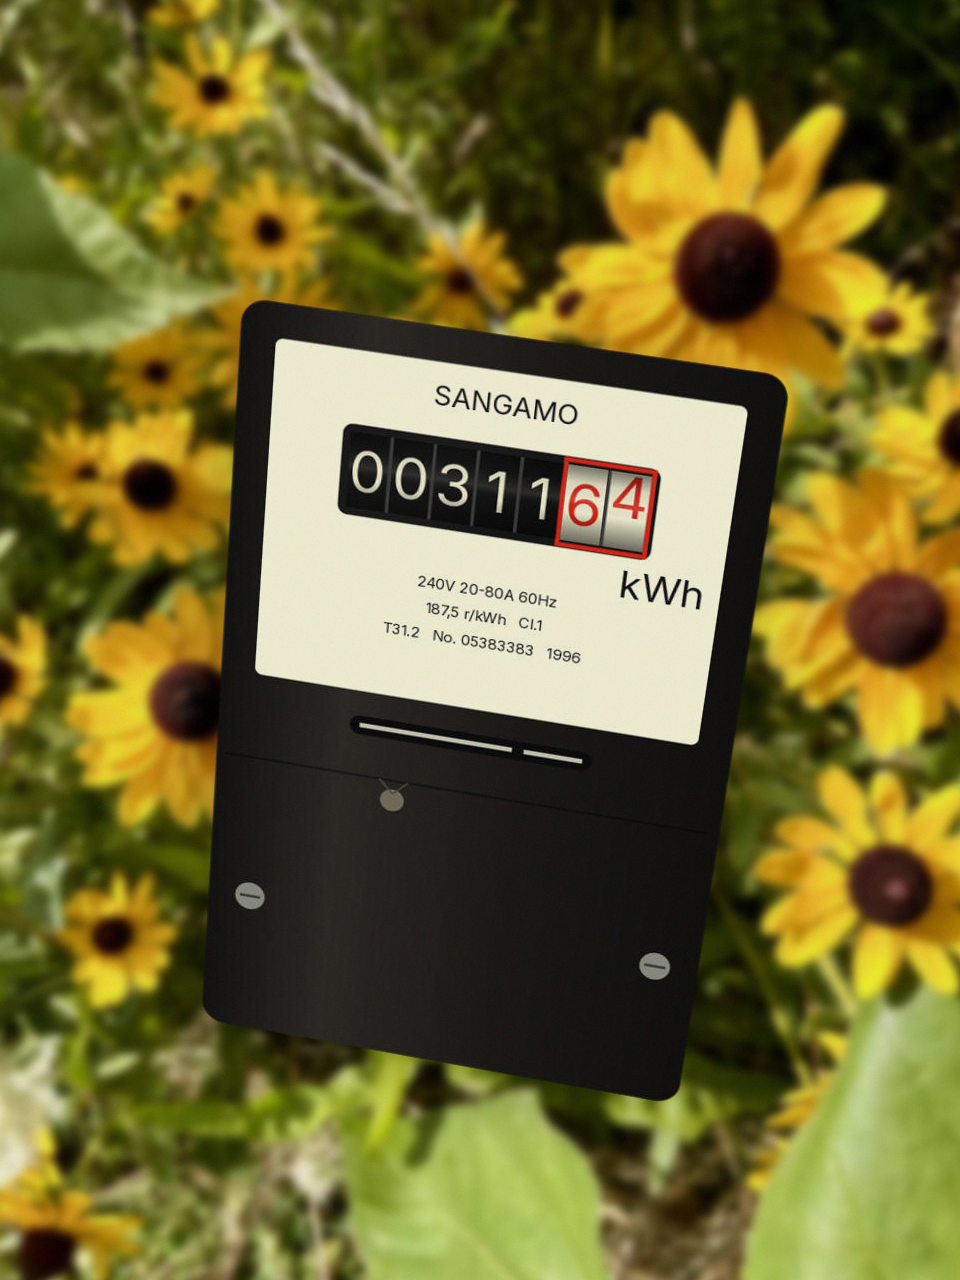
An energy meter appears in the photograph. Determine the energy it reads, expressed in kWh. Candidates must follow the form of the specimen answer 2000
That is 311.64
